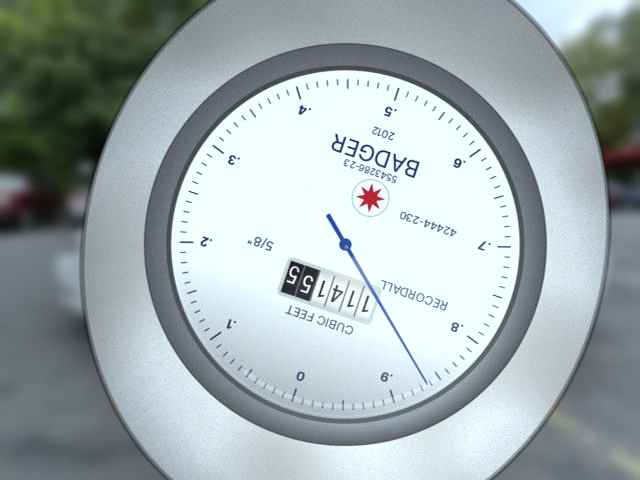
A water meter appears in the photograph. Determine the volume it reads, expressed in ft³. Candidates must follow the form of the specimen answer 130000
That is 114154.86
